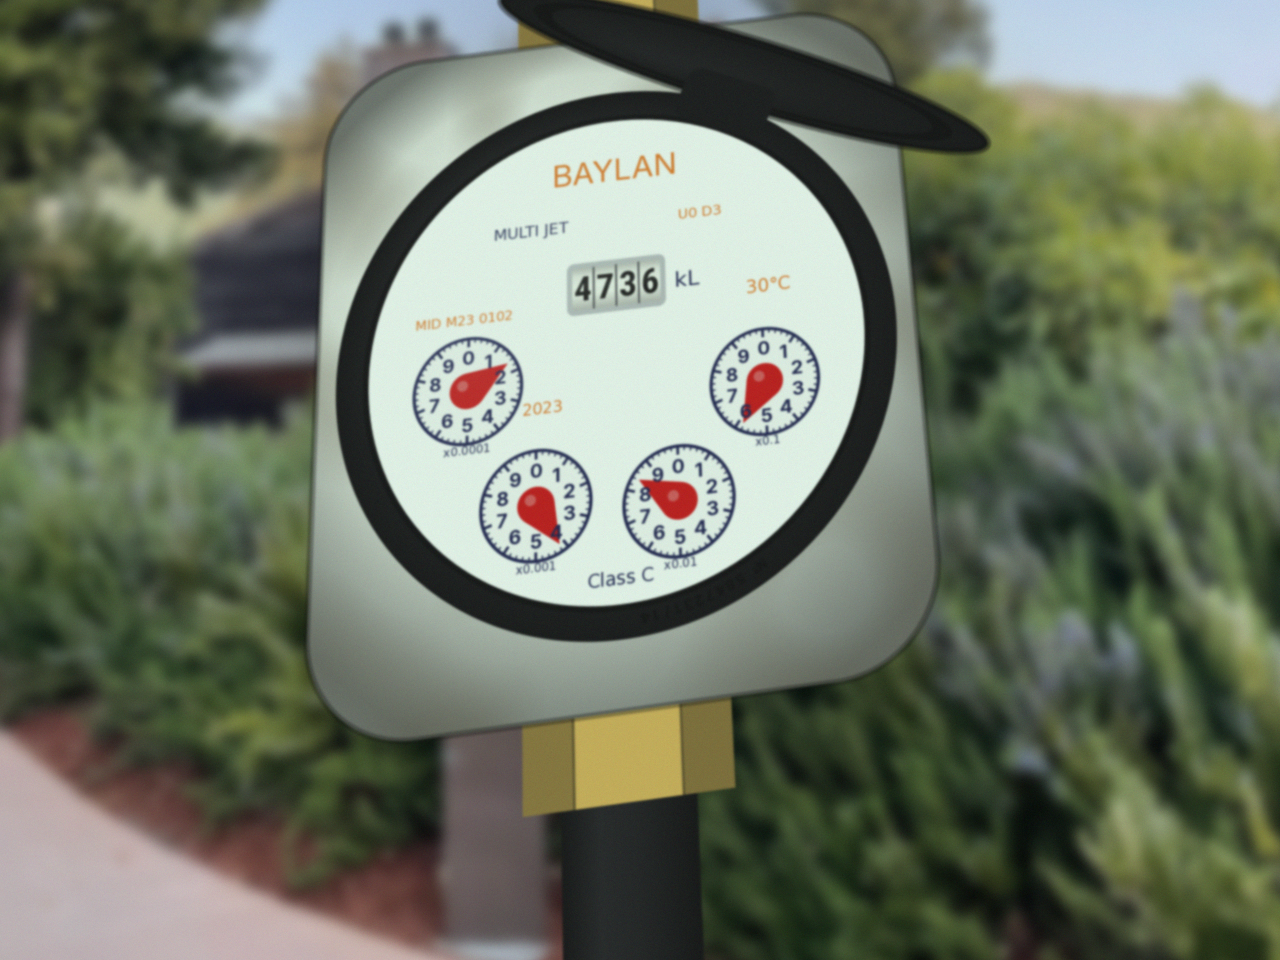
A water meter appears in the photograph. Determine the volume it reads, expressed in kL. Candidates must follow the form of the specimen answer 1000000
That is 4736.5841
